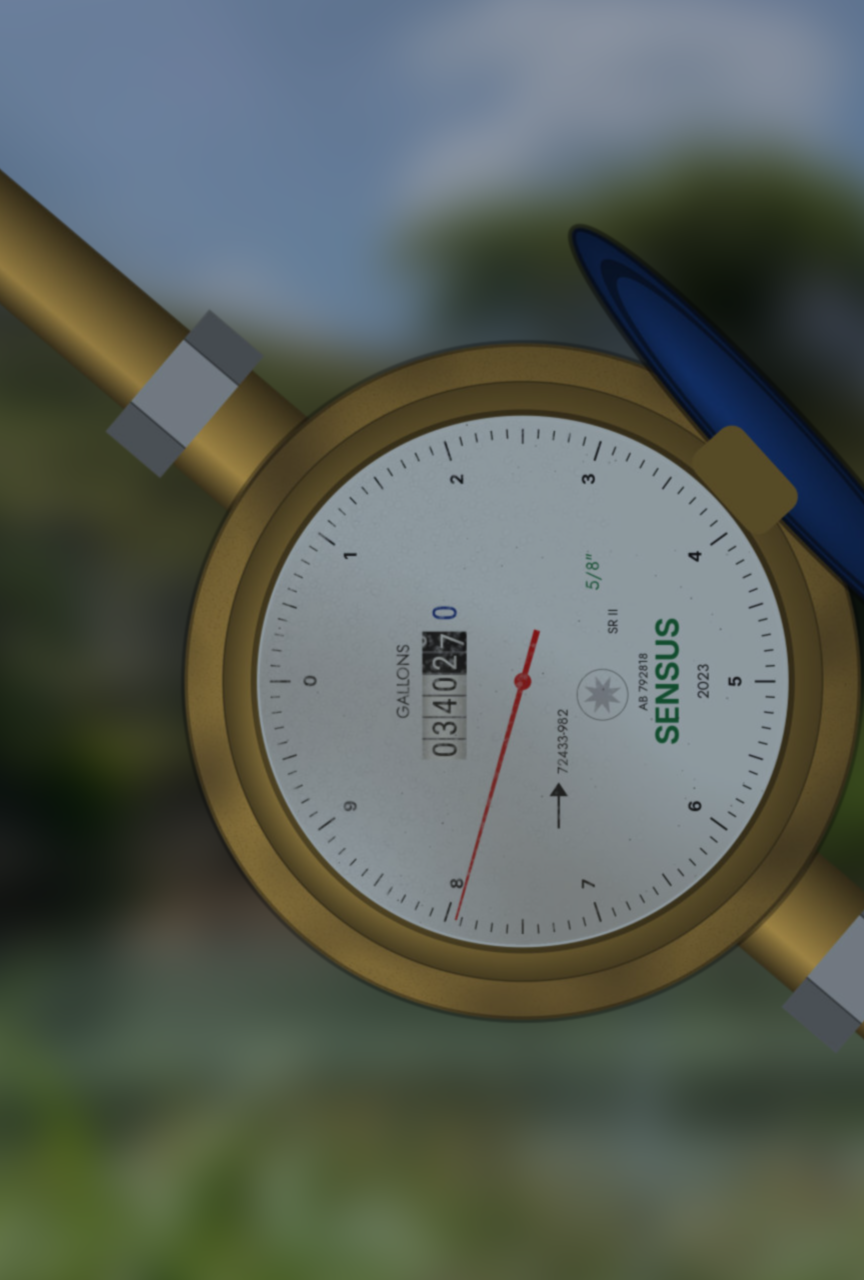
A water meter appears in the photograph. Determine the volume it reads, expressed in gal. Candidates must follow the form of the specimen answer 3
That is 340267.9
